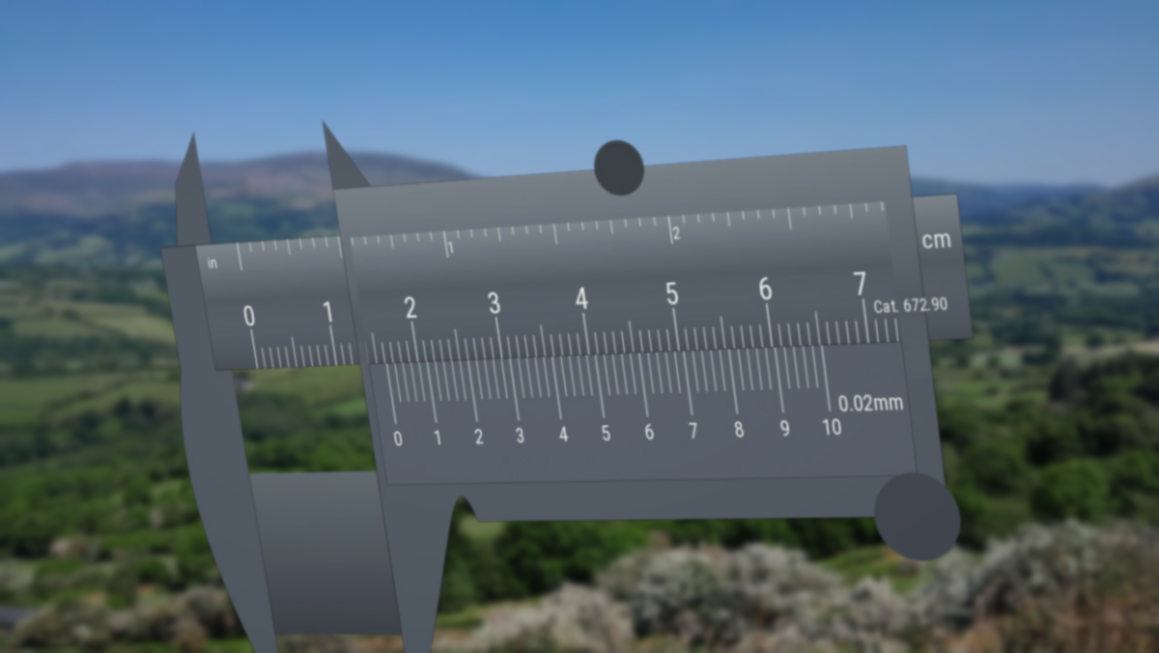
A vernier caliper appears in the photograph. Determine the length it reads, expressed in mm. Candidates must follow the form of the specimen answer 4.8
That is 16.2
